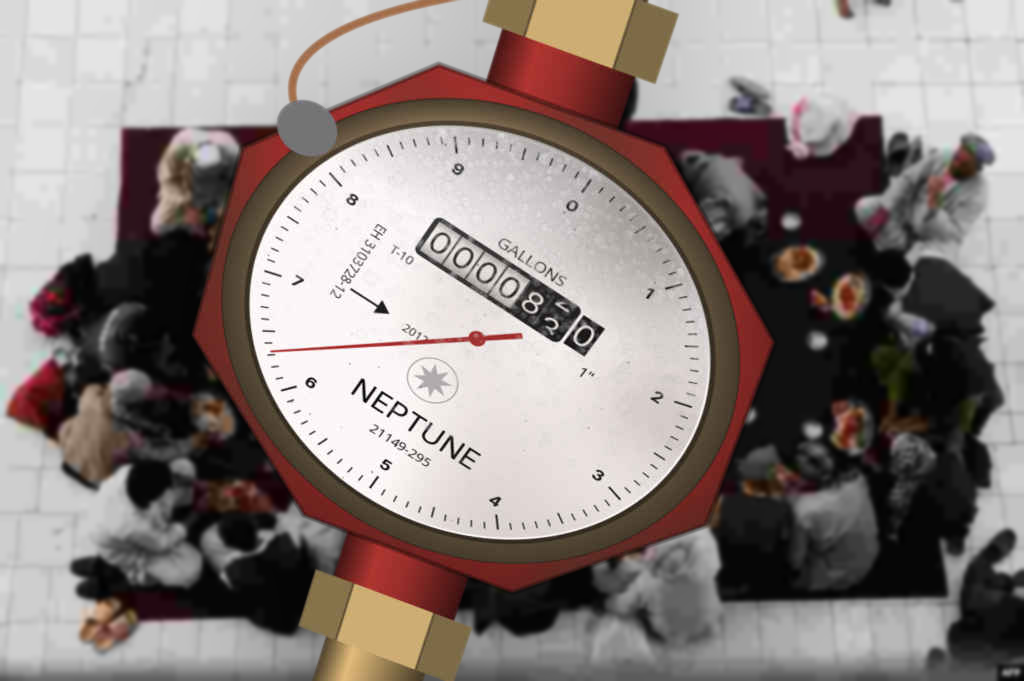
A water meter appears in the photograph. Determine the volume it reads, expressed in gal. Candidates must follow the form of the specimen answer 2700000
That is 826.3
